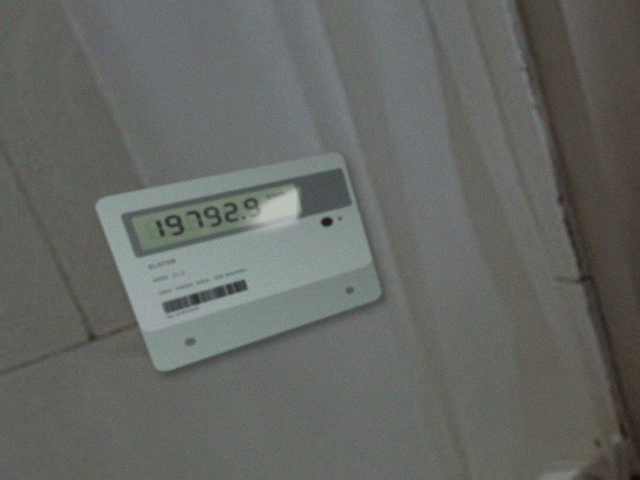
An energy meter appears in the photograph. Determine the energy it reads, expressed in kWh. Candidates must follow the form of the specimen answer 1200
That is 19792.9
